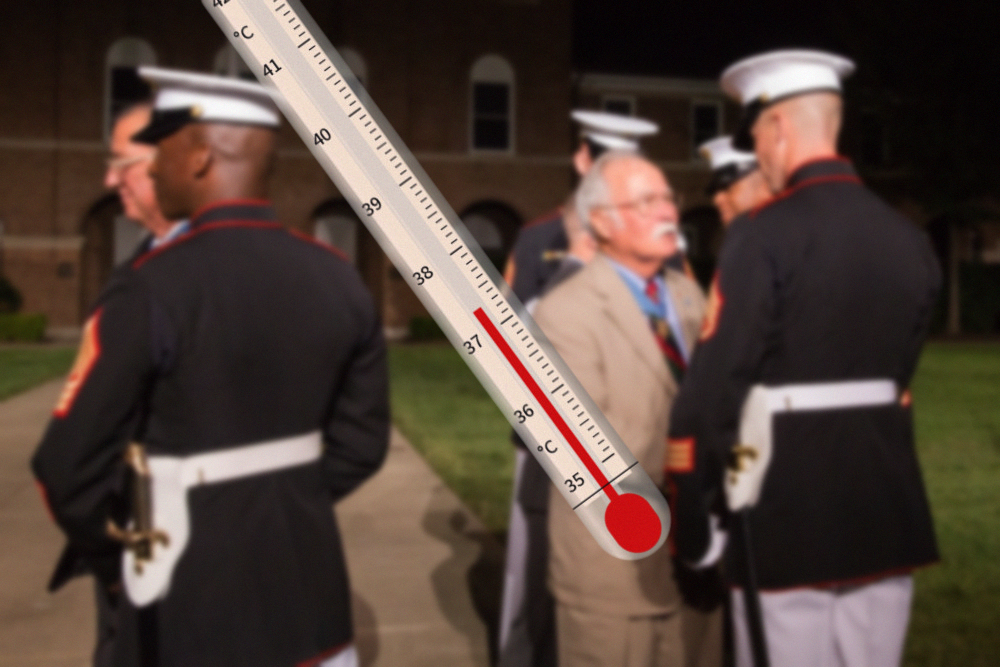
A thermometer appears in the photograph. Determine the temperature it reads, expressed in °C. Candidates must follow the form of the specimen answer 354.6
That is 37.3
